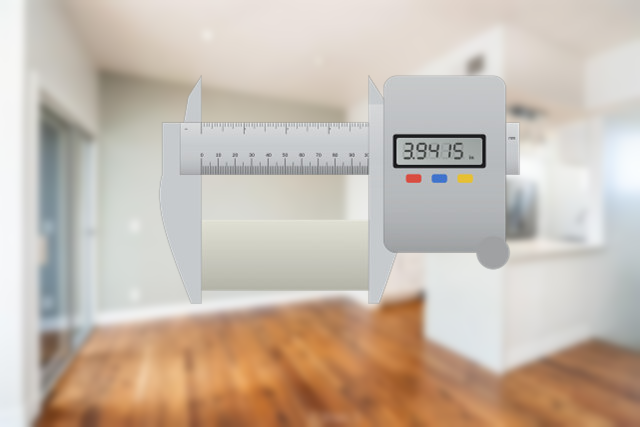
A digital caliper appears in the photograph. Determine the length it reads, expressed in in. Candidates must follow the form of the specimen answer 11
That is 3.9415
